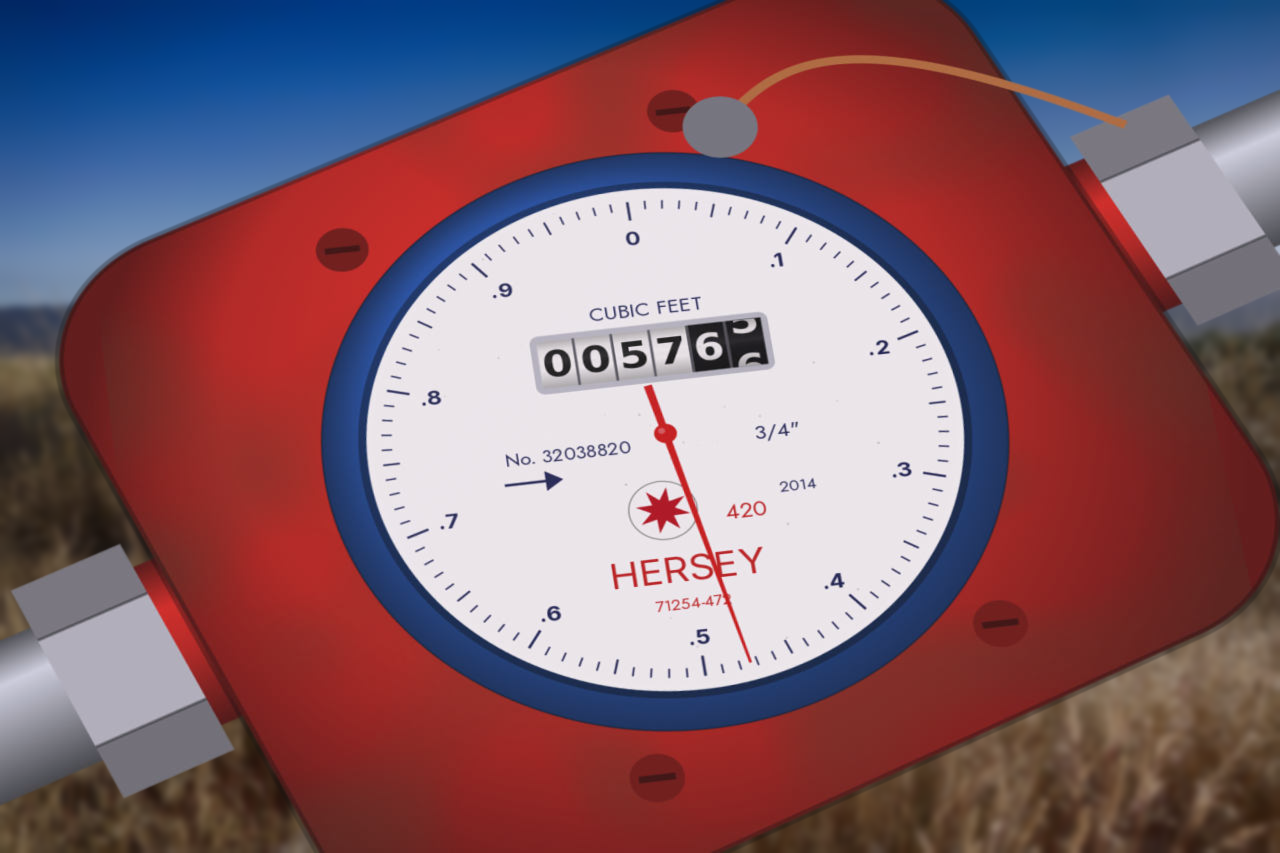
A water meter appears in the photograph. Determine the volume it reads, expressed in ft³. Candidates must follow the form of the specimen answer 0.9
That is 5765.47
